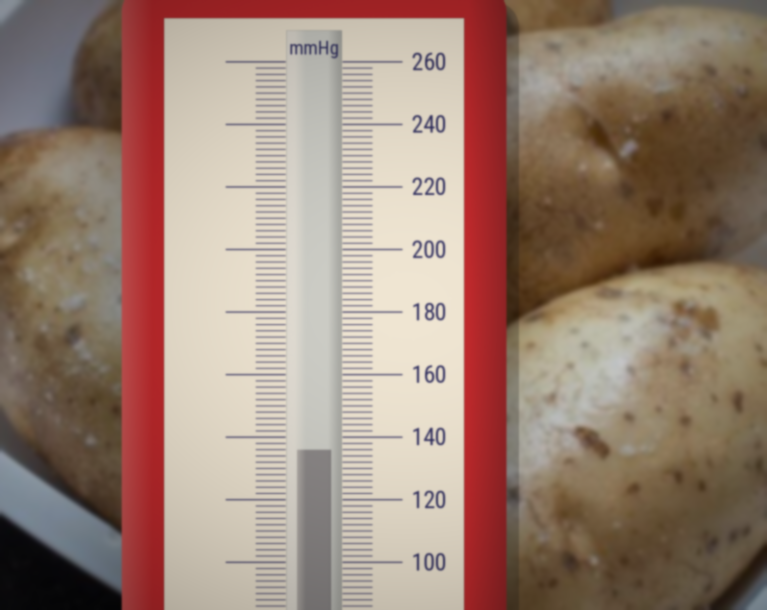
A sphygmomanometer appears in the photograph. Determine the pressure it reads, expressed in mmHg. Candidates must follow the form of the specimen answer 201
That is 136
